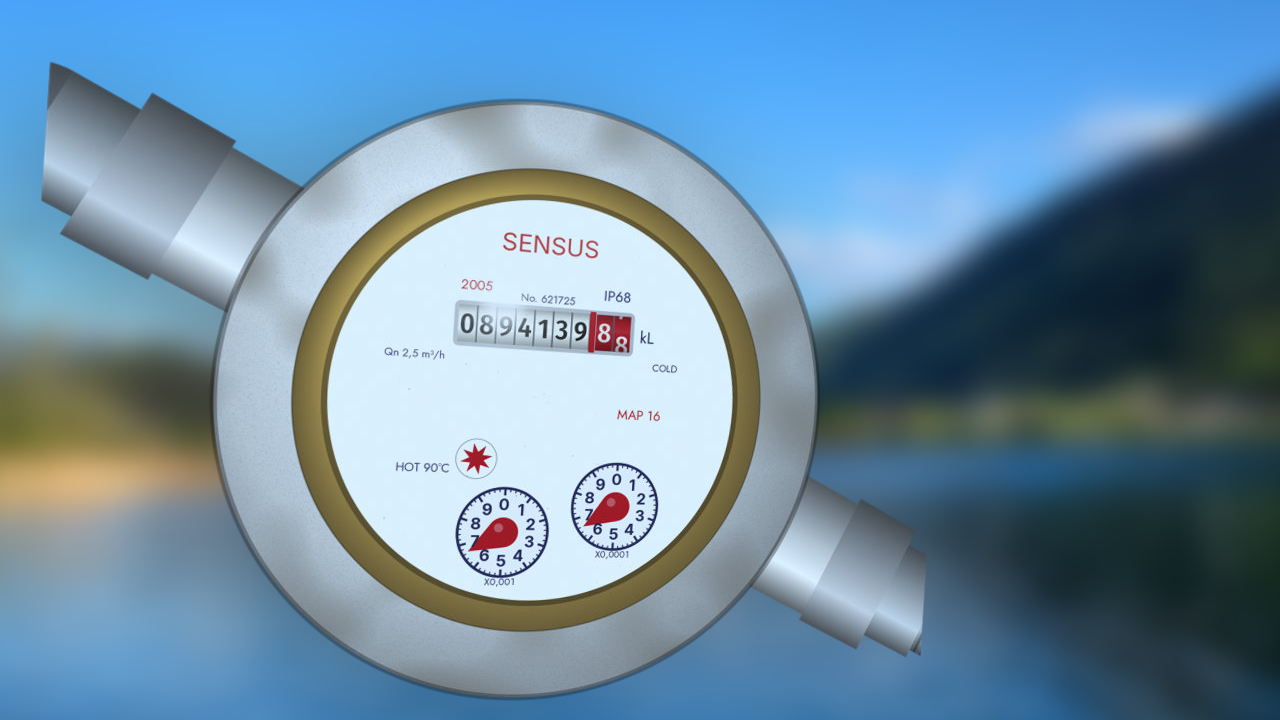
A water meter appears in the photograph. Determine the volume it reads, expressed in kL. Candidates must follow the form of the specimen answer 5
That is 894139.8766
